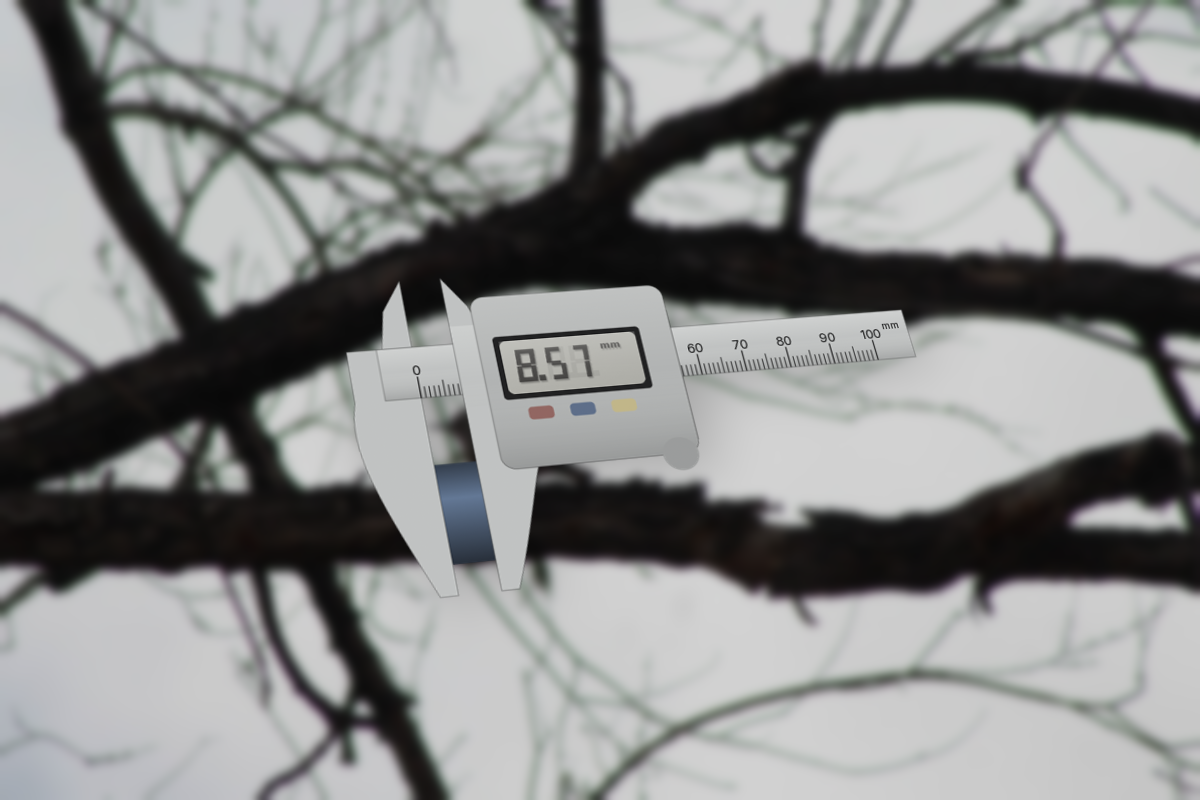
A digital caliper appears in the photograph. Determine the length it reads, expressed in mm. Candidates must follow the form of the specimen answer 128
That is 8.57
